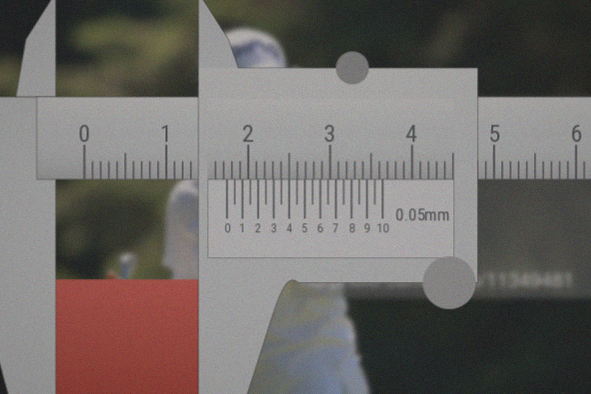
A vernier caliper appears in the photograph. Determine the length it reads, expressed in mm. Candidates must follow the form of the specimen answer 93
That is 17.4
